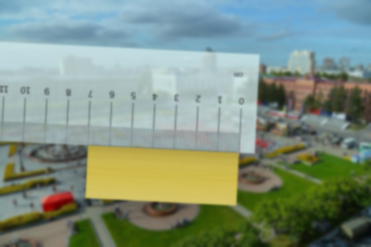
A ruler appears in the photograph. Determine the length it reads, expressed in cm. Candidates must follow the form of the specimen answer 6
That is 7
